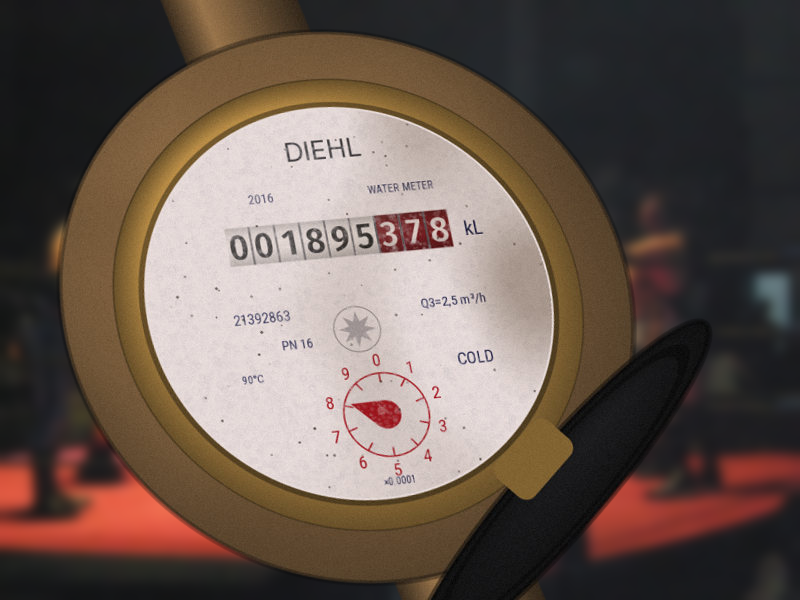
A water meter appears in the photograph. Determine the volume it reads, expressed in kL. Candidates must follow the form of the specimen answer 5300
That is 1895.3788
